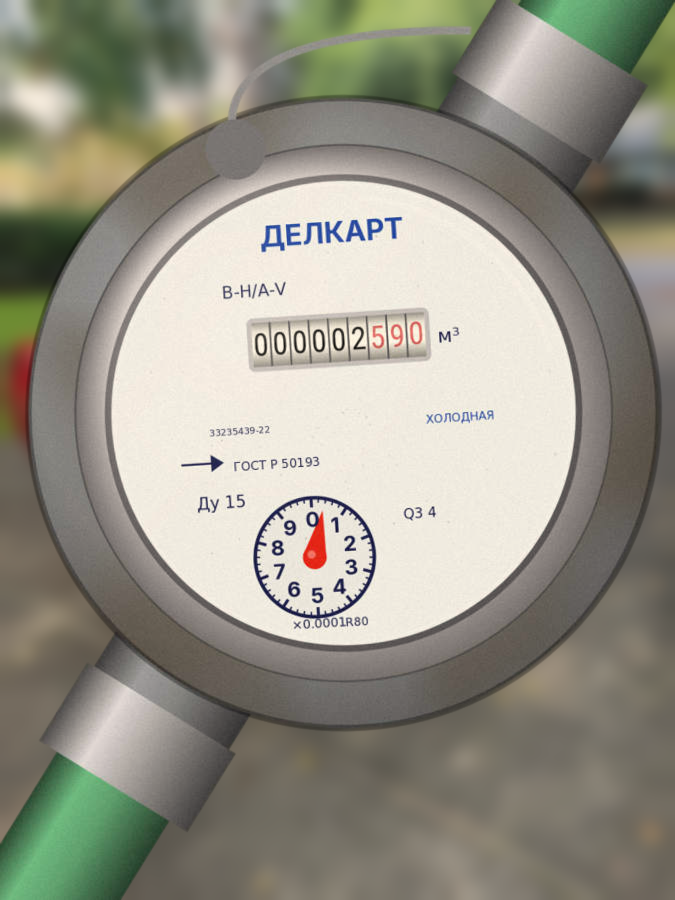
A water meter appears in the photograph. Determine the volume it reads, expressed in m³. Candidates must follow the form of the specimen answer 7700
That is 2.5900
